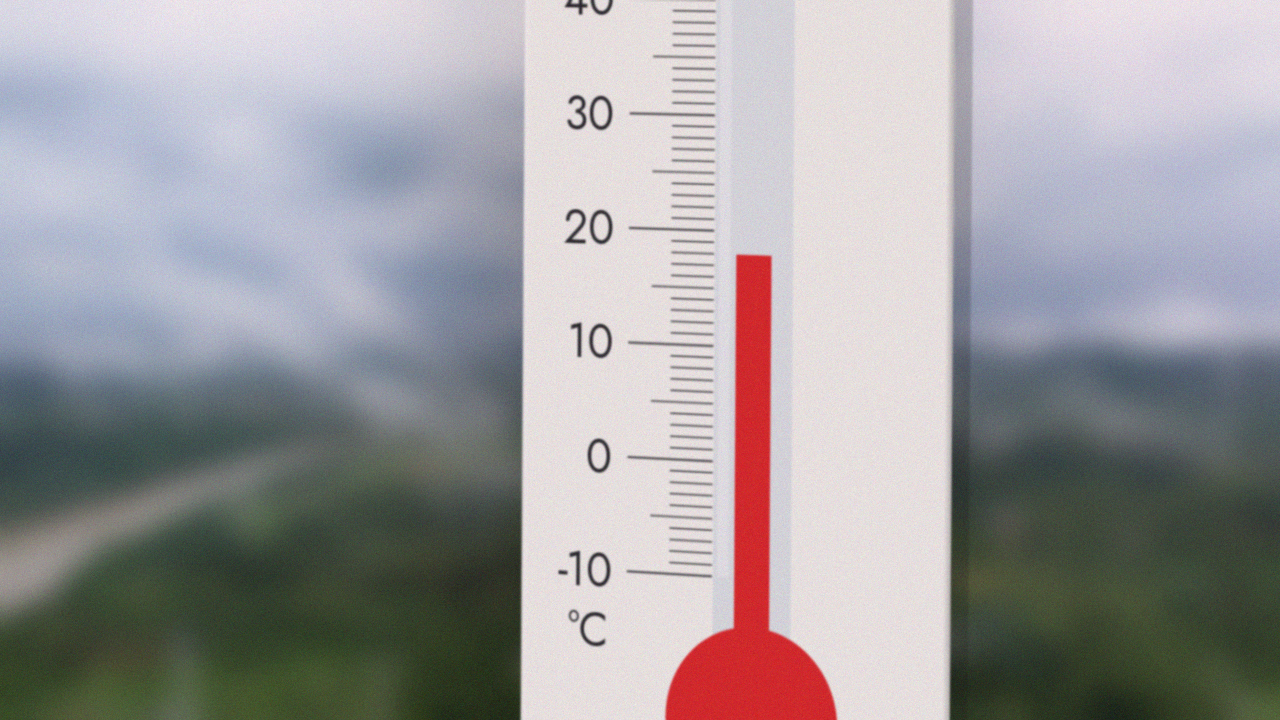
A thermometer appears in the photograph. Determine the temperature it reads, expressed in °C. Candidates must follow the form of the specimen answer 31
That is 18
